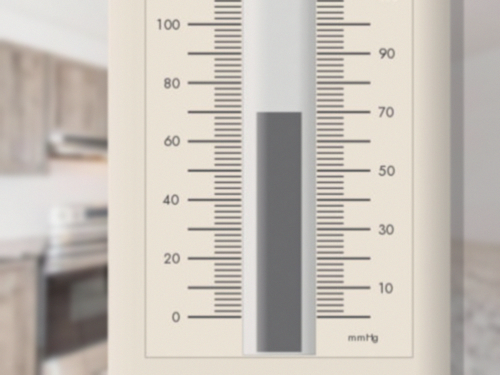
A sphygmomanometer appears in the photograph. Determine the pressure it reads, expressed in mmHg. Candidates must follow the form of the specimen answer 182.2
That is 70
